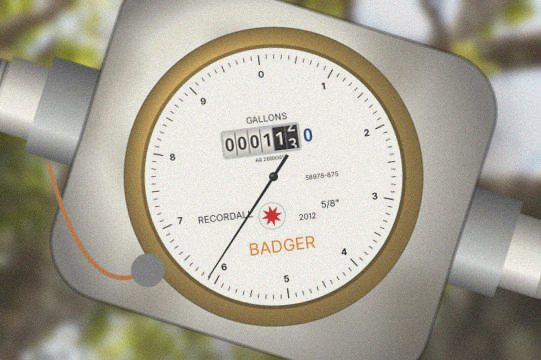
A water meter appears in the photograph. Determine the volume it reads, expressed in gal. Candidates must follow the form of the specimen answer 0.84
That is 1126.1
